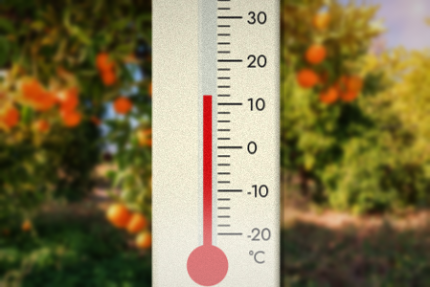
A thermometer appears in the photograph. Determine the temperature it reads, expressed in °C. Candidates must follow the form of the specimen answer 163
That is 12
